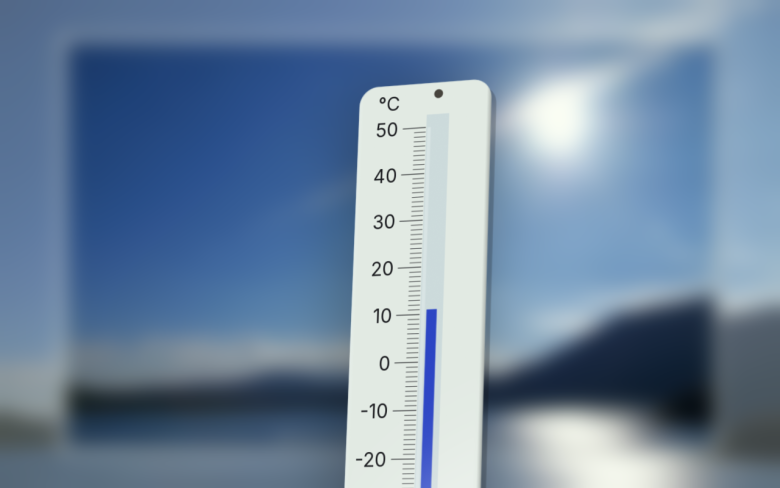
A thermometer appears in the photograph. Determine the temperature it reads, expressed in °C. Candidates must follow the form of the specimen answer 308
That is 11
